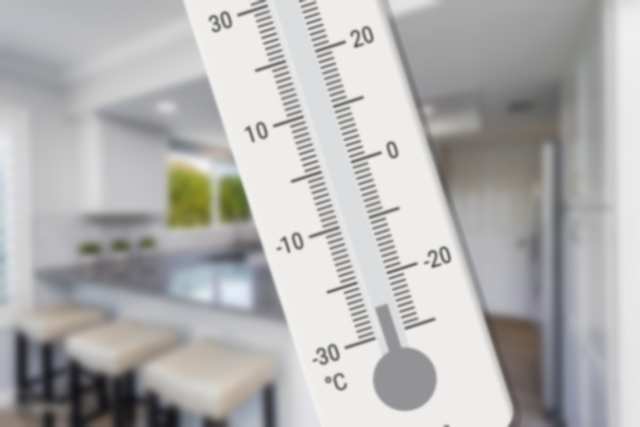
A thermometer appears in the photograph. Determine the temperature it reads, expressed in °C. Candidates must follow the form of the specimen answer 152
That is -25
